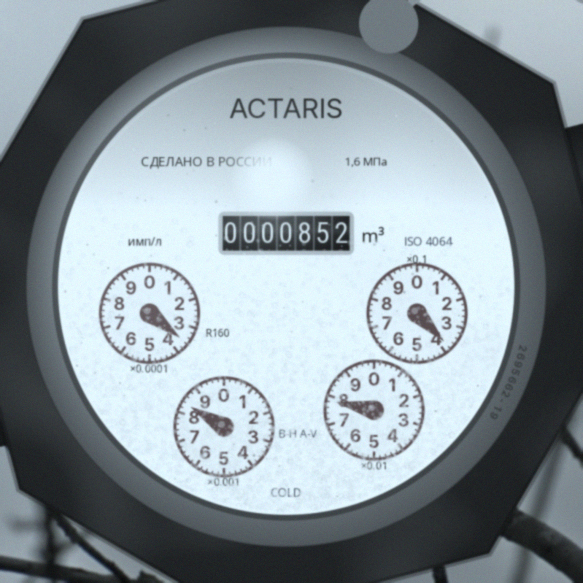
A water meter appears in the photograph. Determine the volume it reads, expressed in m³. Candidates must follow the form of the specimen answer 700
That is 852.3783
